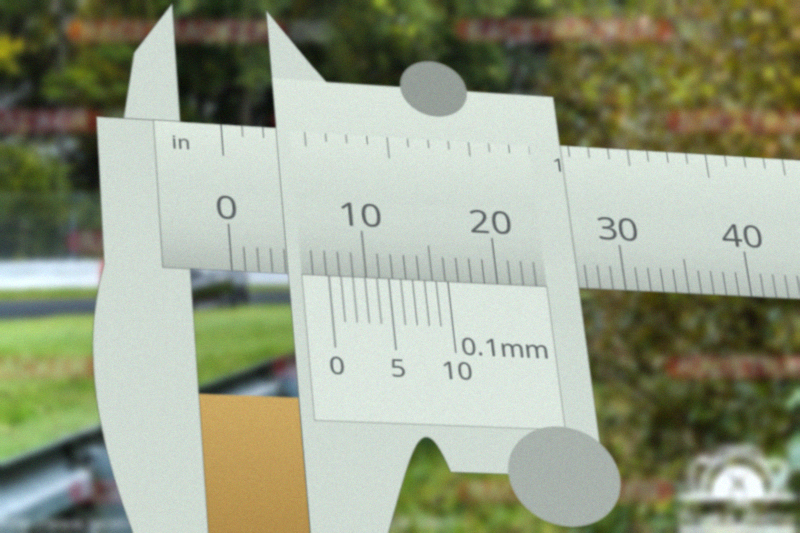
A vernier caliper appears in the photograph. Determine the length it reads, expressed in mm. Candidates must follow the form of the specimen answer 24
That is 7.2
